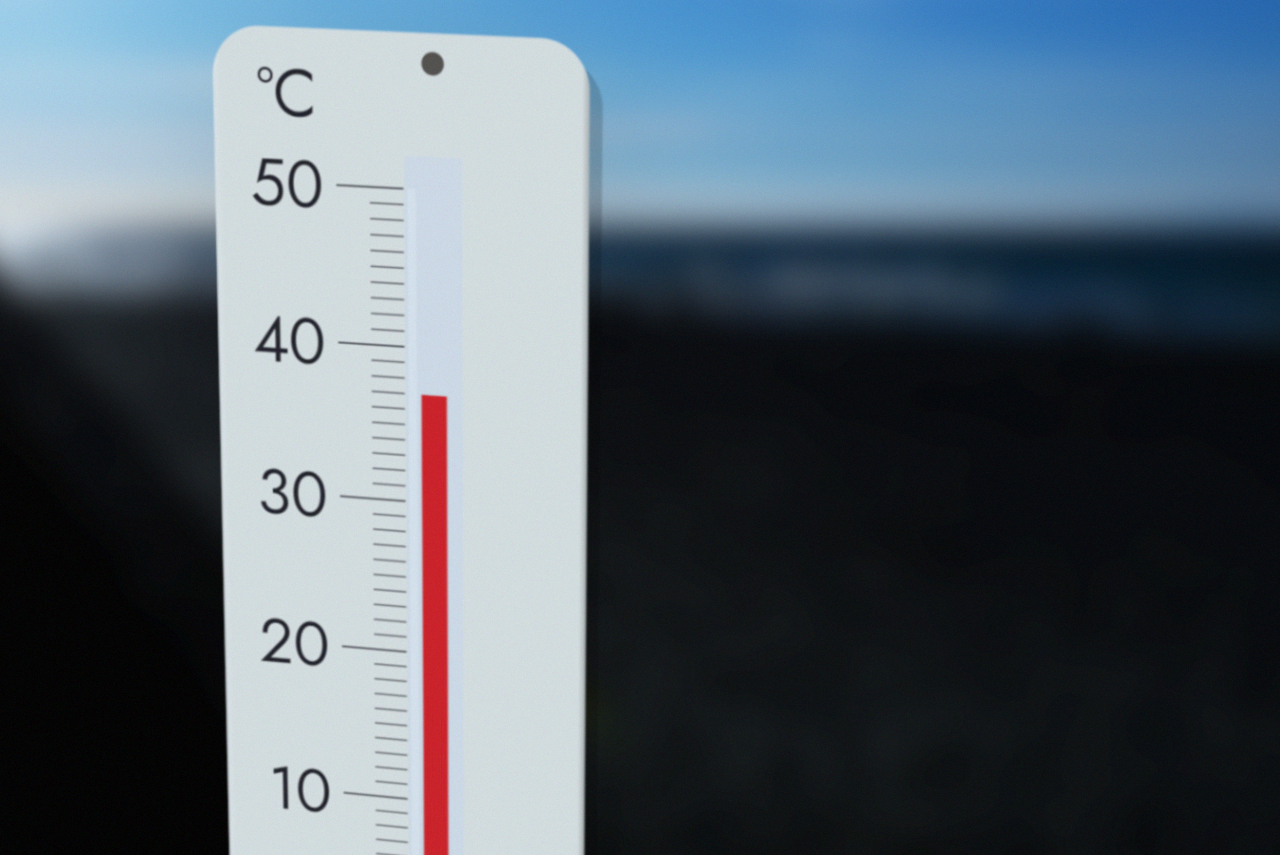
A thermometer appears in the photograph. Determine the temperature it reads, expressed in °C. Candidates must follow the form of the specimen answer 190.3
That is 37
